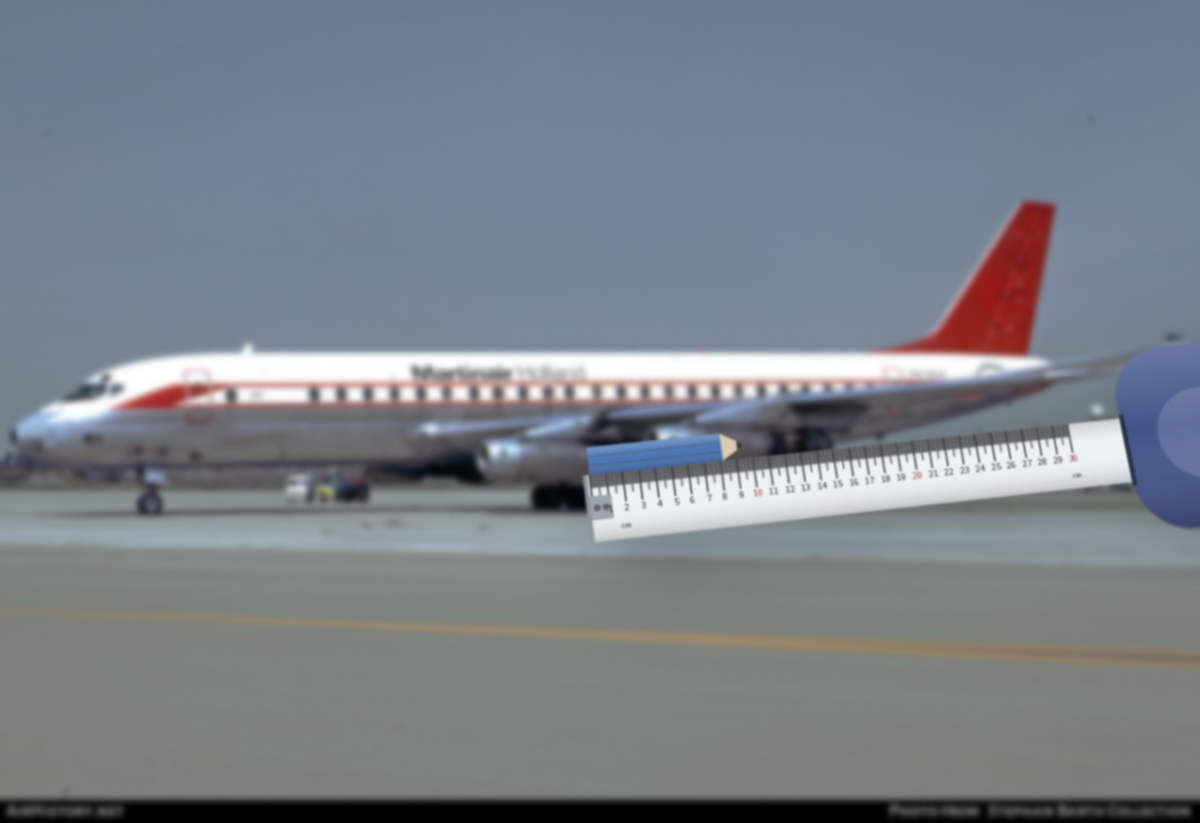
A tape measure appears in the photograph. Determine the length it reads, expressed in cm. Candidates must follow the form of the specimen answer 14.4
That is 9.5
